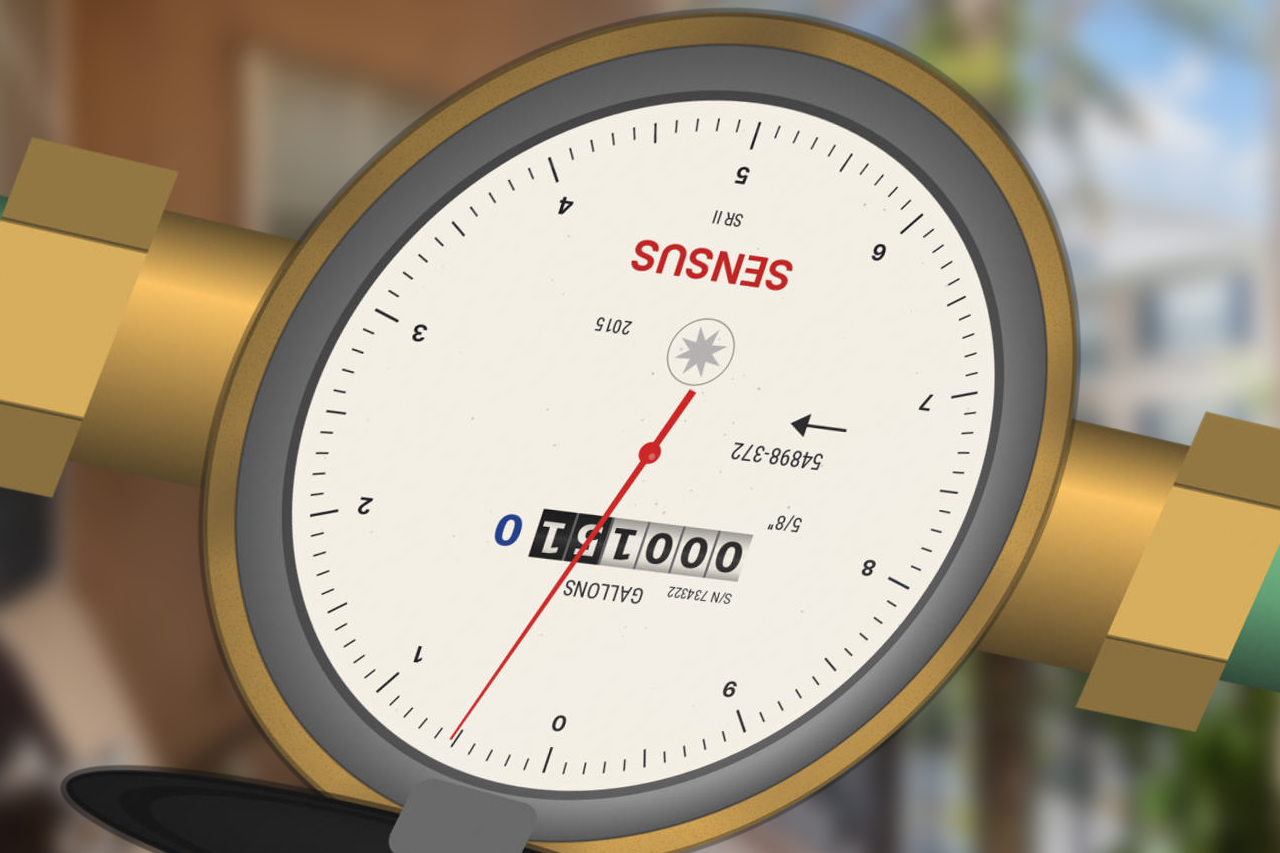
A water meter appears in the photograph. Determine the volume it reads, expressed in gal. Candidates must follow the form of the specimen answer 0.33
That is 1510.5
